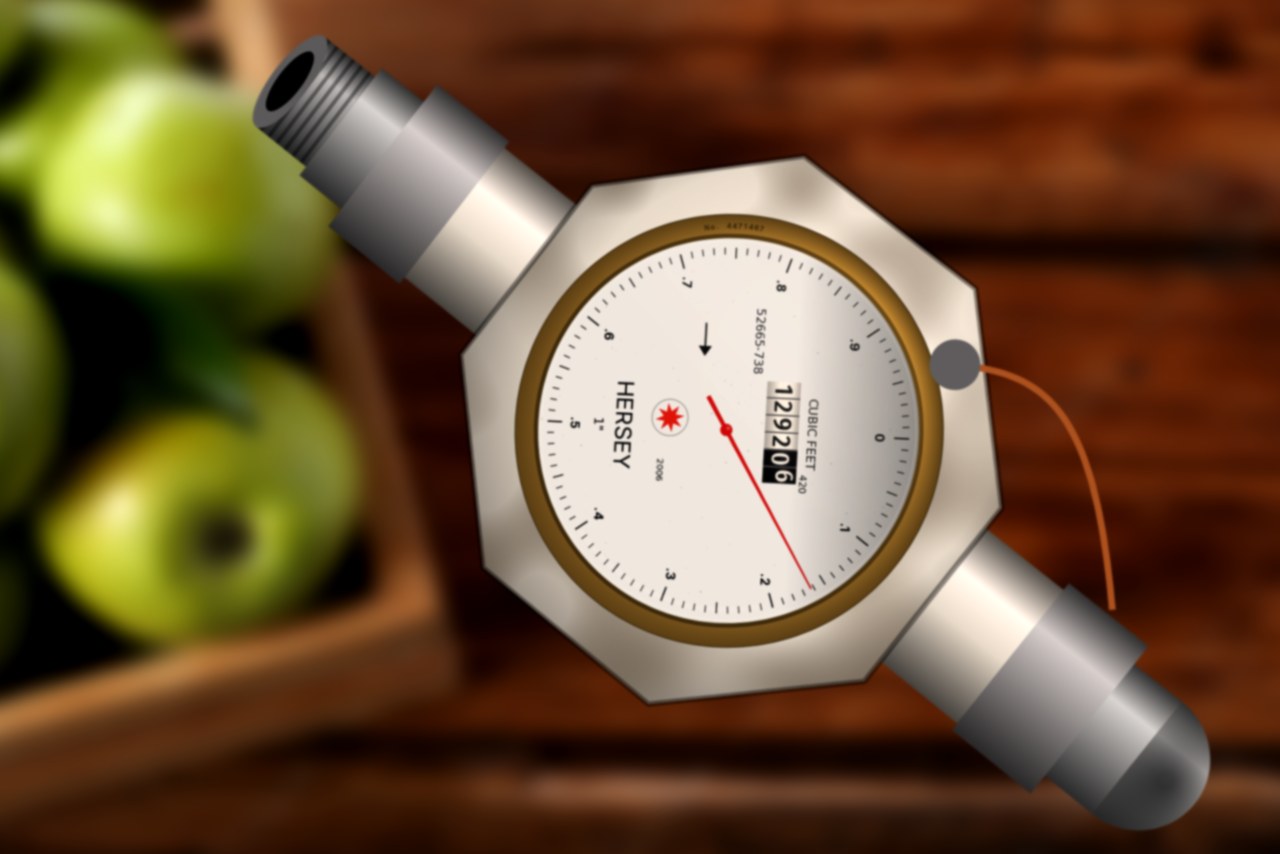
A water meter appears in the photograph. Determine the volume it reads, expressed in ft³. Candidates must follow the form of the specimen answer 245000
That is 129206.16
